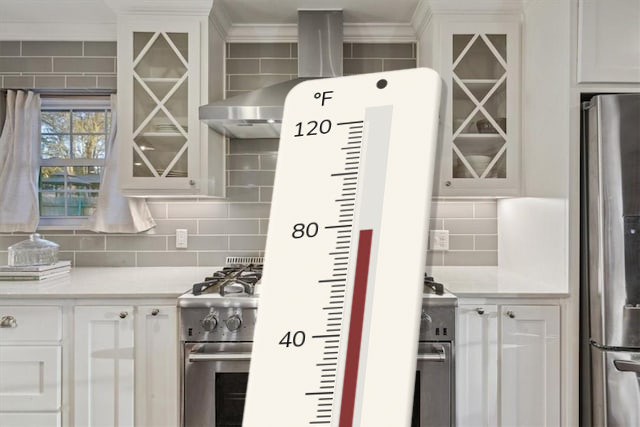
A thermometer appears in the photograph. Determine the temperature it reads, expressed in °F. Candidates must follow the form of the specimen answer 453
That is 78
